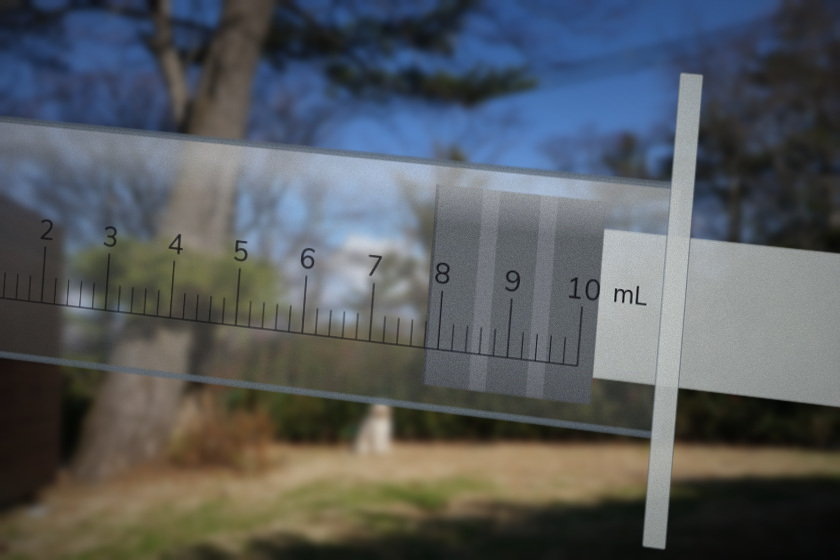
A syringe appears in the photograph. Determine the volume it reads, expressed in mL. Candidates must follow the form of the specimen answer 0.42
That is 7.8
